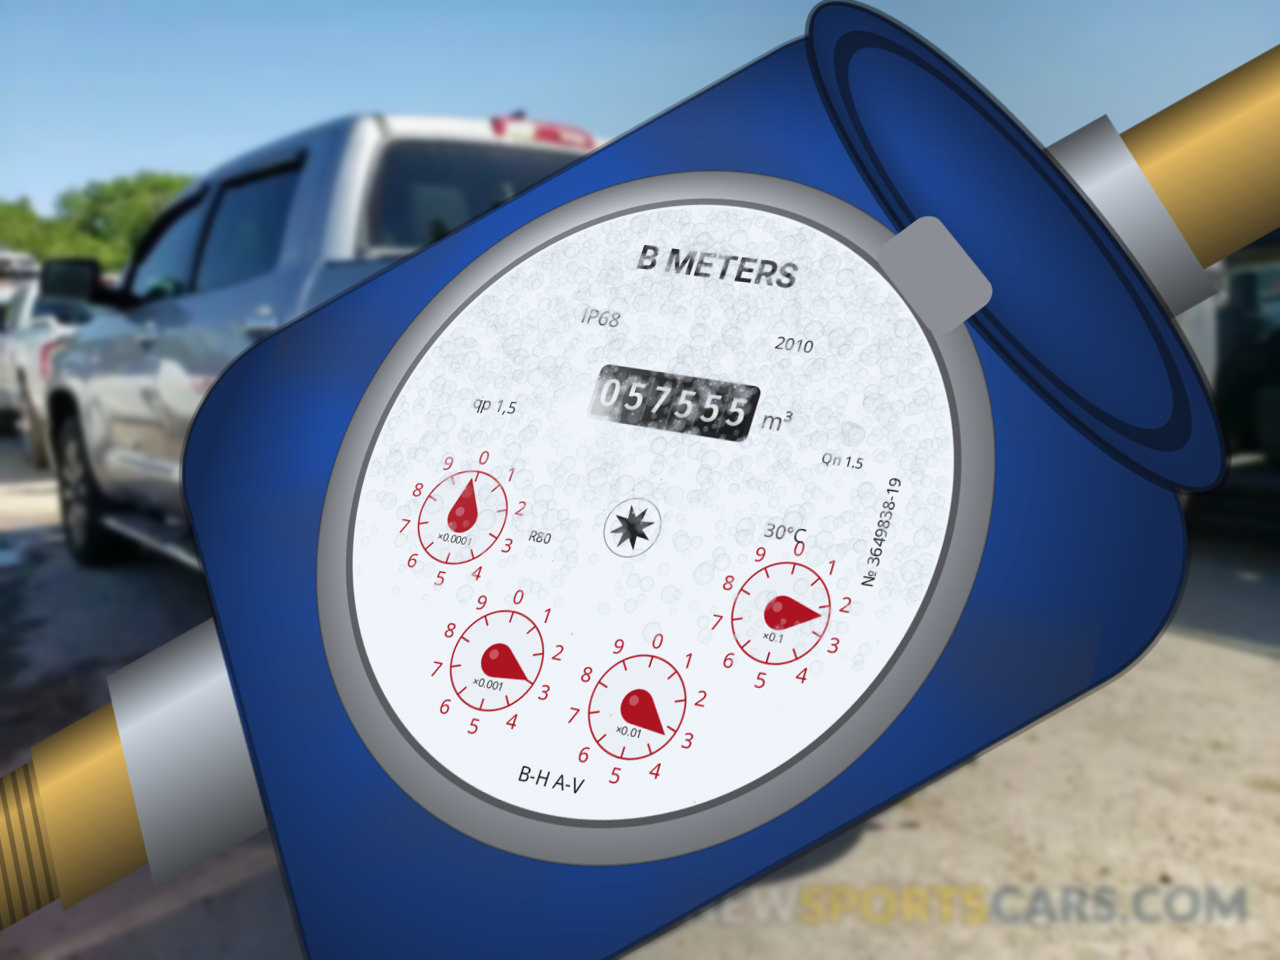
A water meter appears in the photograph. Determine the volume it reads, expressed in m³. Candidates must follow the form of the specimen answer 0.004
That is 57555.2329
